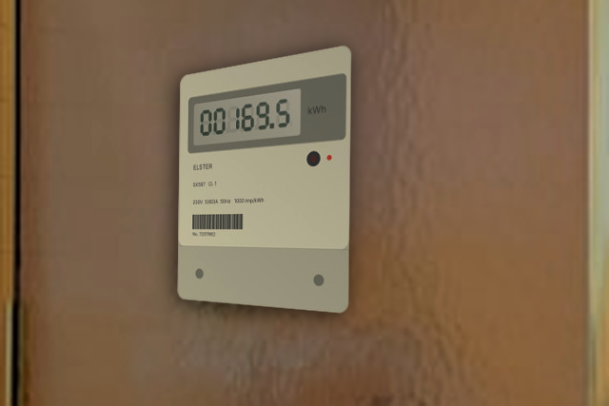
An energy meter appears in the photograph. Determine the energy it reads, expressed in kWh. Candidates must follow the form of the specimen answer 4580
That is 169.5
